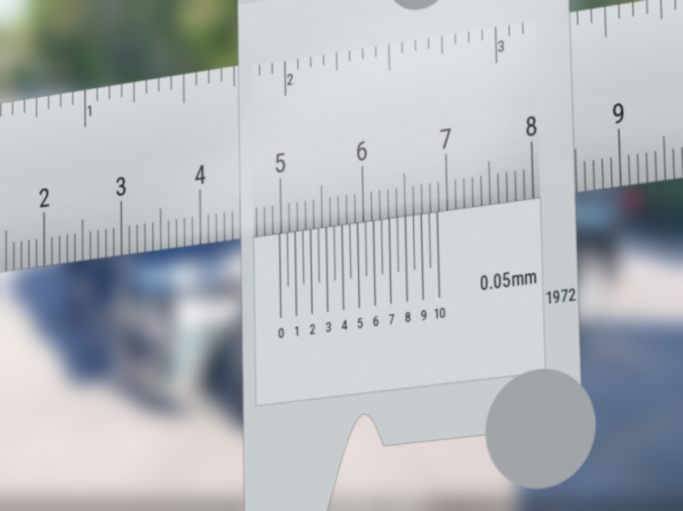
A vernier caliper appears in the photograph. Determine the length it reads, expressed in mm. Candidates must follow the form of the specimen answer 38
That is 49.8
